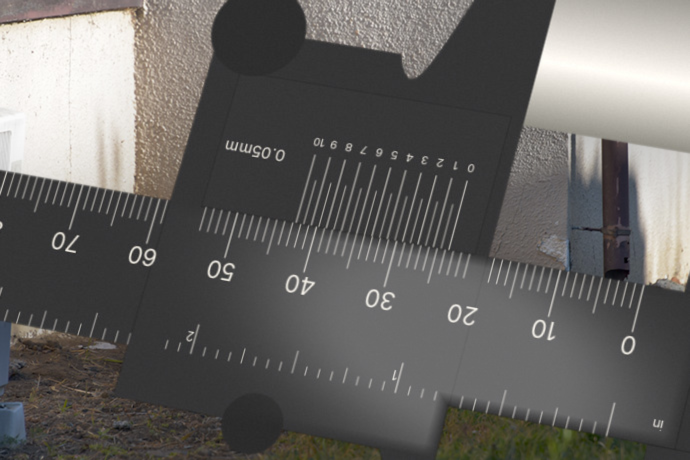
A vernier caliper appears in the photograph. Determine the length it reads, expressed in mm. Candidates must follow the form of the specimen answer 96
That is 23.6
